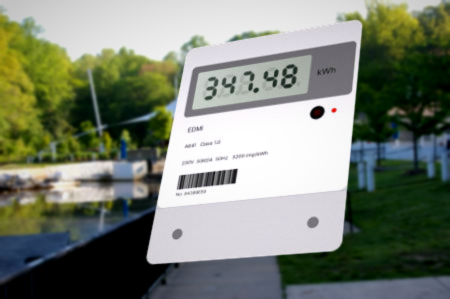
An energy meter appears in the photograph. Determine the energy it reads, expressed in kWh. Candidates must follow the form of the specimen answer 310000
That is 347.48
